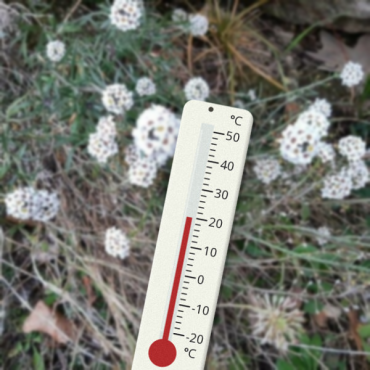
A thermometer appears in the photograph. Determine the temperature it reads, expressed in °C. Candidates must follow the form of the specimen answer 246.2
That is 20
